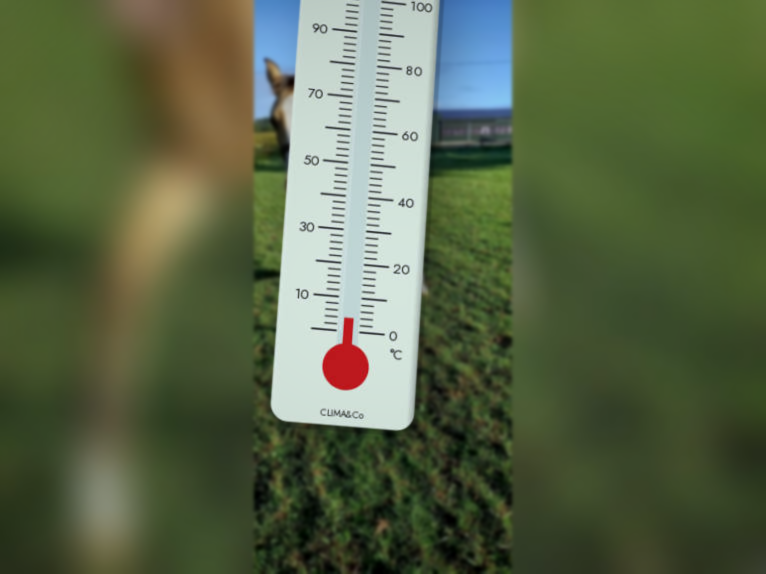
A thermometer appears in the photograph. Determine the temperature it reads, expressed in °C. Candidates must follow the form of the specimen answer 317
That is 4
